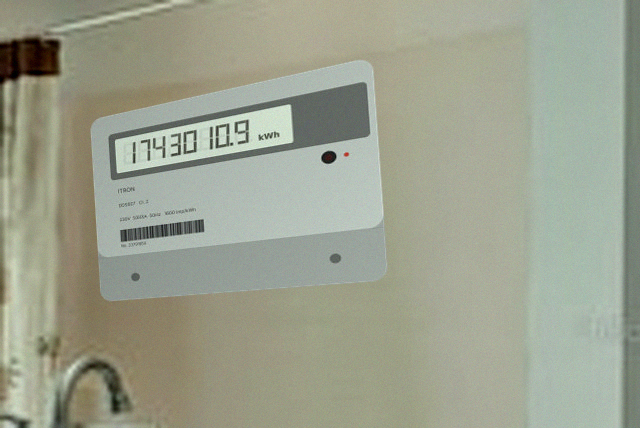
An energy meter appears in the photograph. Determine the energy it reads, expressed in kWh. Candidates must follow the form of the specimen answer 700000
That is 1743010.9
